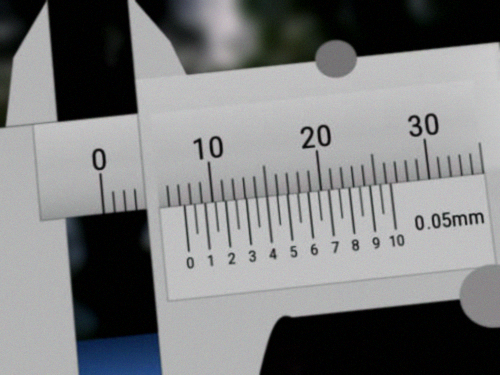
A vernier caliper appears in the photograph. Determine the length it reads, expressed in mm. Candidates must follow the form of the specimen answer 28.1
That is 7.4
